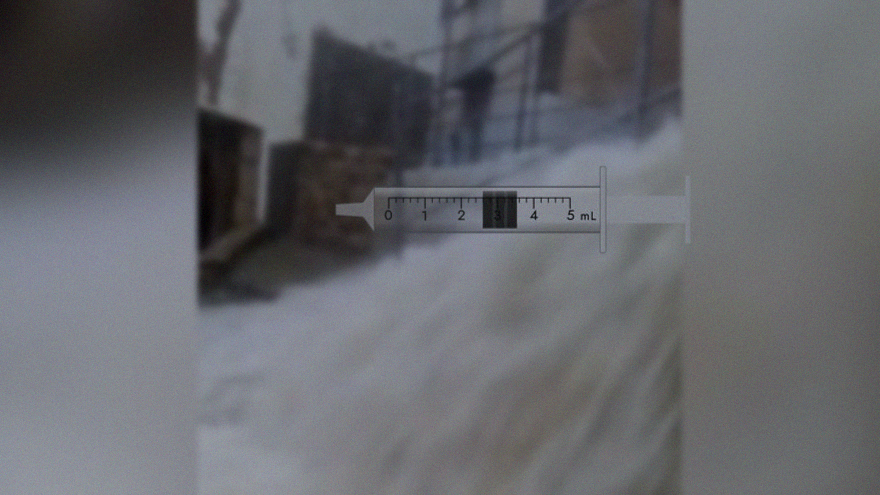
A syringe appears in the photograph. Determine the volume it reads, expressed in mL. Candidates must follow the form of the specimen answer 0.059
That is 2.6
